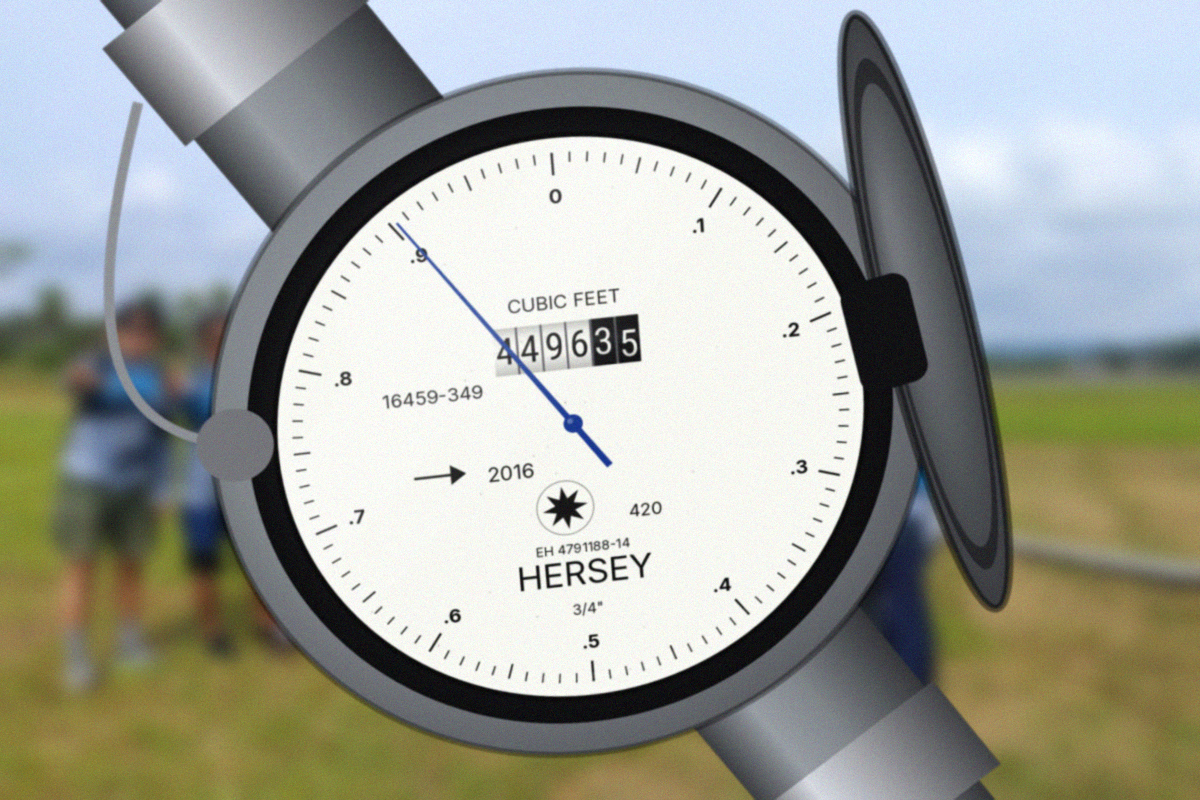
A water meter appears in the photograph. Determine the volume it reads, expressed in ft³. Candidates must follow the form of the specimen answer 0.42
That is 449634.90
